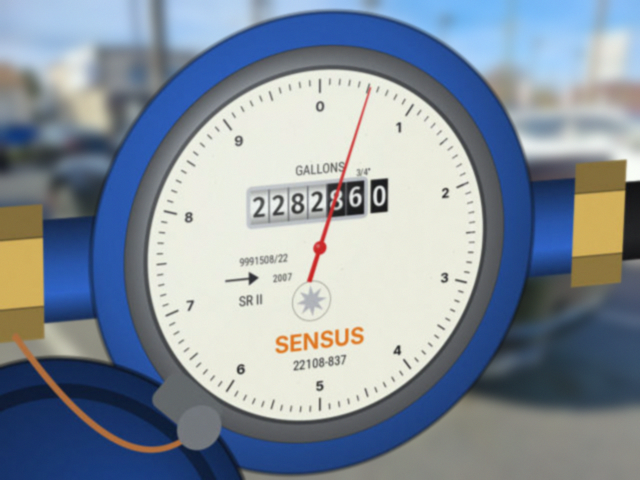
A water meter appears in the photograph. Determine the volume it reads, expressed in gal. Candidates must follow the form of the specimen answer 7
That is 2282860.5
